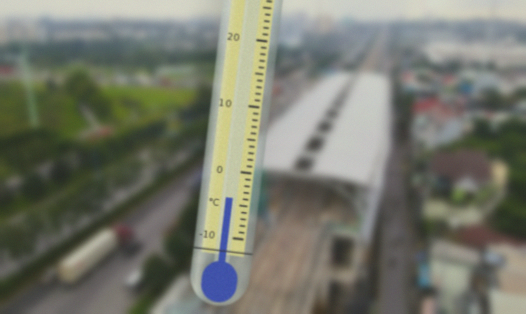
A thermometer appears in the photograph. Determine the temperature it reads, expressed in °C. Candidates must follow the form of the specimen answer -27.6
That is -4
